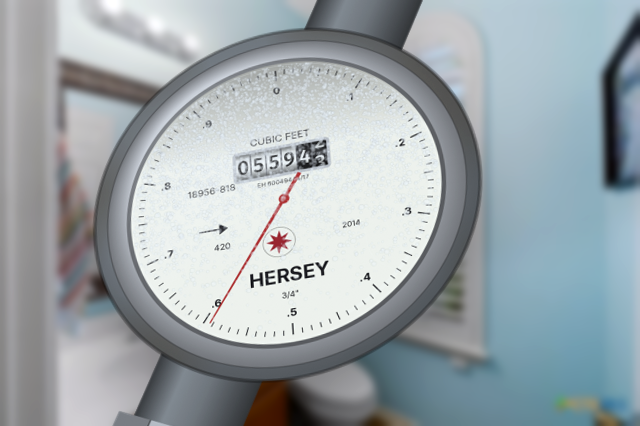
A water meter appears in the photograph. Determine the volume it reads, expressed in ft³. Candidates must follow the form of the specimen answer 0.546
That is 55942.59
